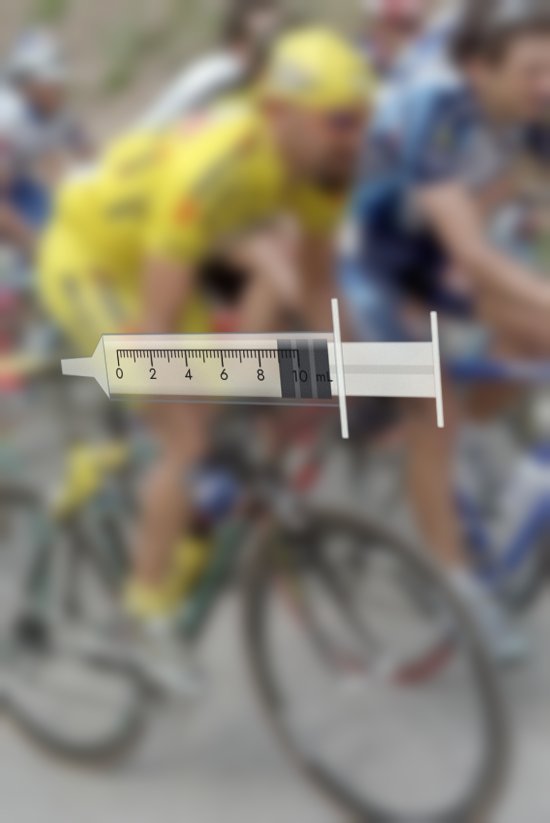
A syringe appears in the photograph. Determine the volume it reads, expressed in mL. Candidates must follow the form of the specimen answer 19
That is 9
